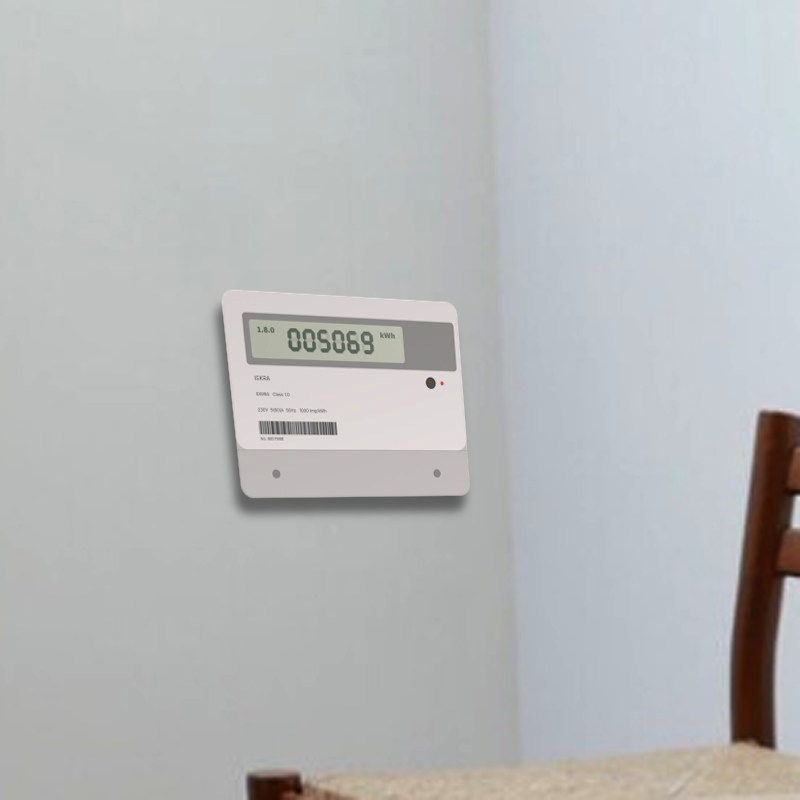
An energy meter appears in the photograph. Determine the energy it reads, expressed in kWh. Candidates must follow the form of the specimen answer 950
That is 5069
